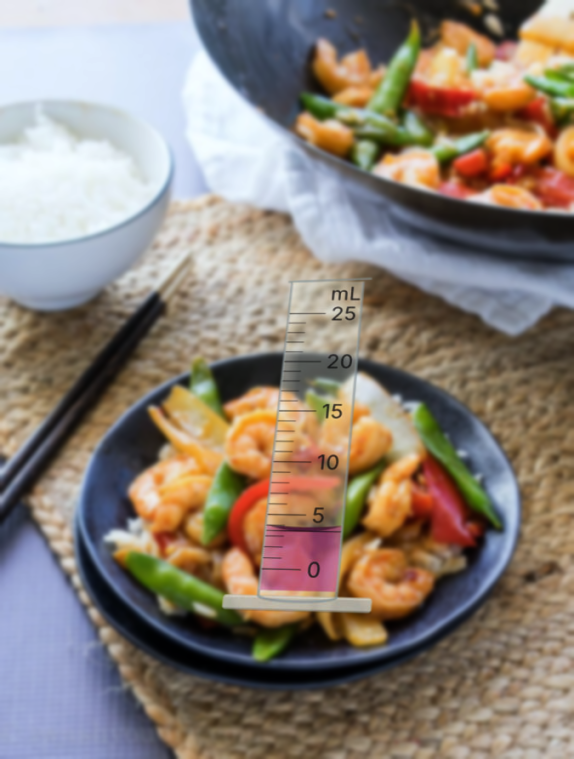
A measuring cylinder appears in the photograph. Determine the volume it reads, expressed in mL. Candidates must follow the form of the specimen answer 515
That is 3.5
